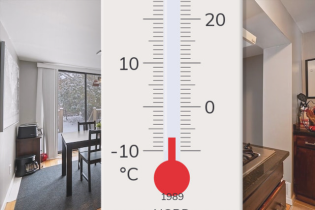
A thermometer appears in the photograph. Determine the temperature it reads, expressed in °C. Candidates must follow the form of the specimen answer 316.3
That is -7
